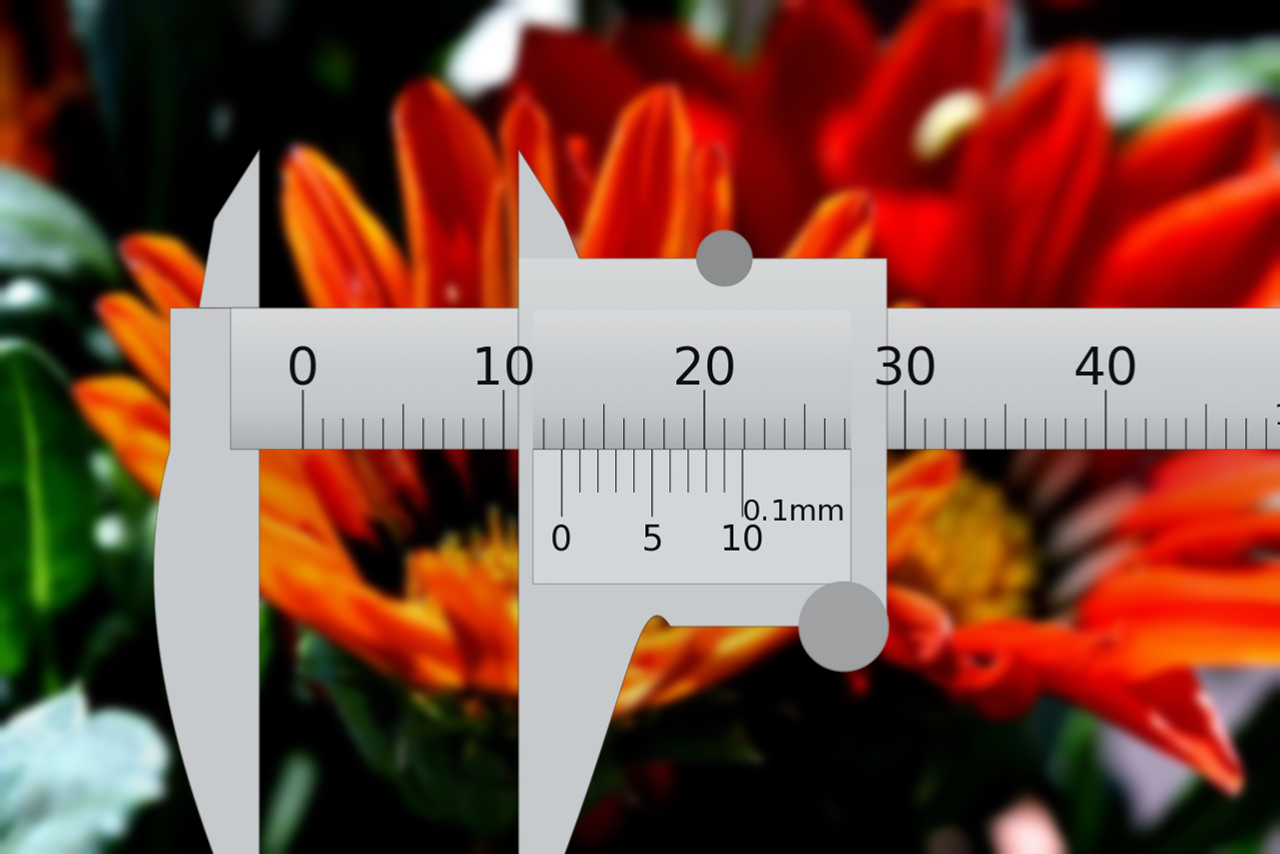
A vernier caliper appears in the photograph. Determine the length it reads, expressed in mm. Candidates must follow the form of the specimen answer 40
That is 12.9
